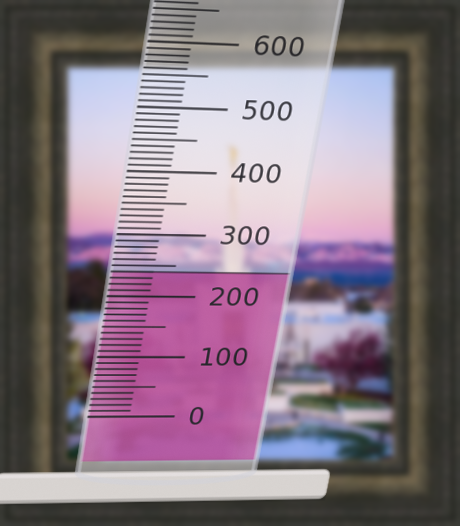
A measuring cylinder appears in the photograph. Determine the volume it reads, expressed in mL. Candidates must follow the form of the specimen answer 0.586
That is 240
